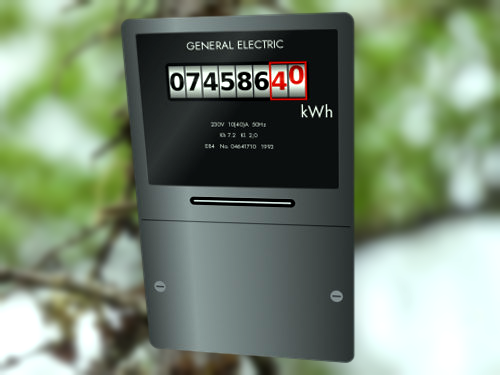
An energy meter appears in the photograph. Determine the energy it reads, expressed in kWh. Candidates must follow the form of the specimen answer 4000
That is 74586.40
